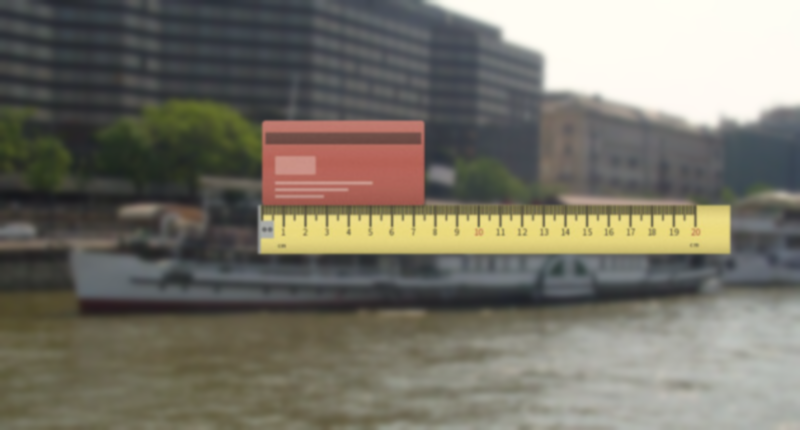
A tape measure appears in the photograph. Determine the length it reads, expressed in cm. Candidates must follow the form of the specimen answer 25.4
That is 7.5
